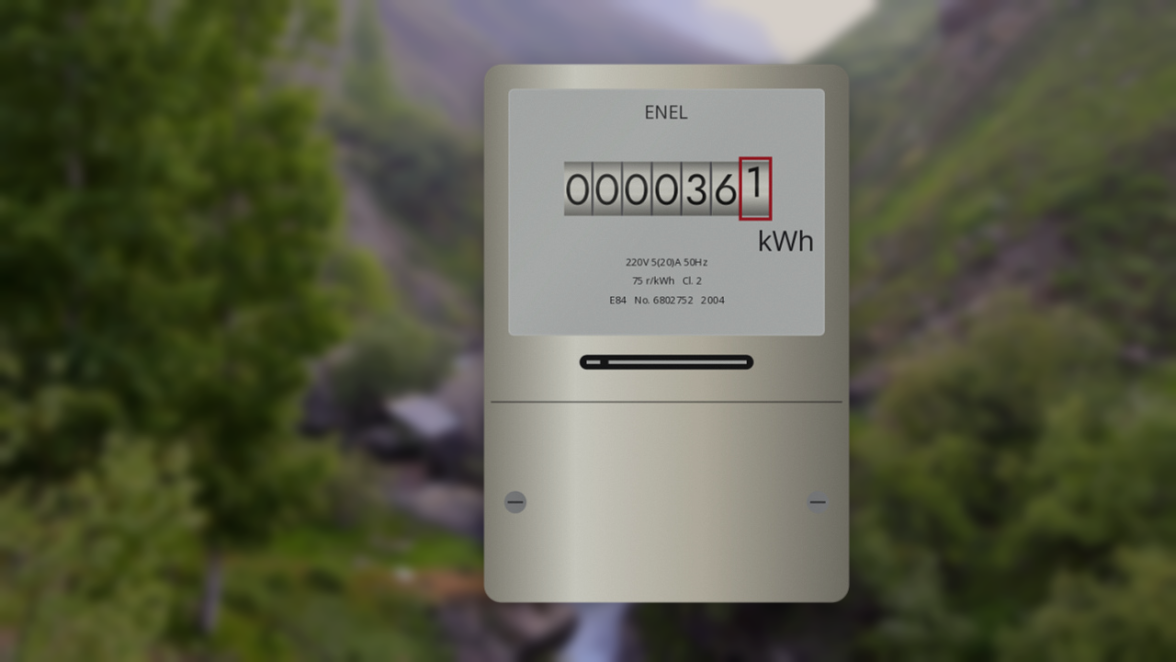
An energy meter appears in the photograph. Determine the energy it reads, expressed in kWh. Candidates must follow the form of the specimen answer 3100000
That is 36.1
